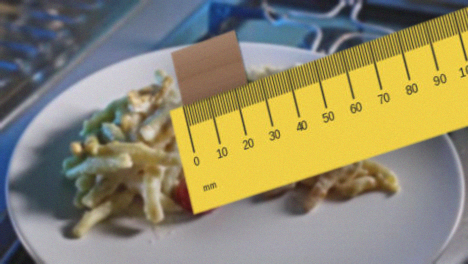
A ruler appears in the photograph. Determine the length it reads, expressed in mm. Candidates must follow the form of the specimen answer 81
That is 25
